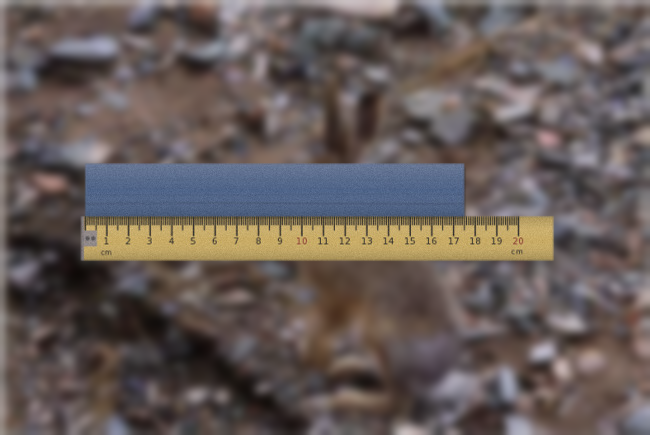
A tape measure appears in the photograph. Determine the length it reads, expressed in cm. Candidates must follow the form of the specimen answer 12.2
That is 17.5
